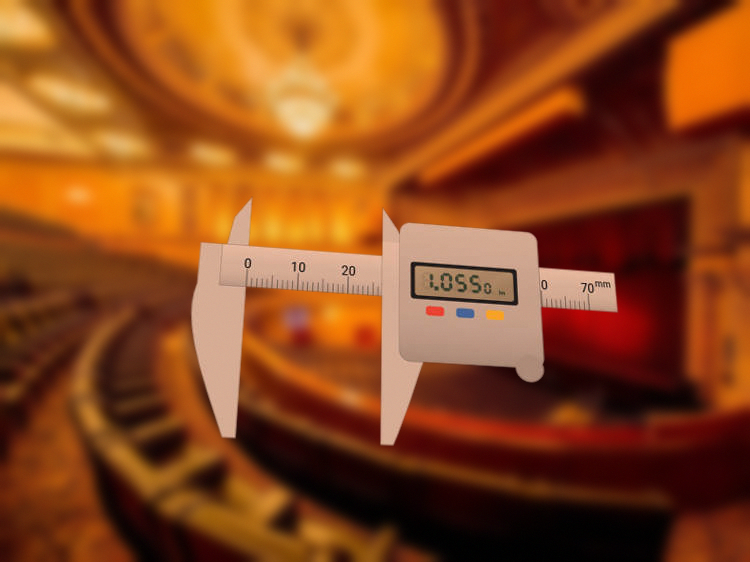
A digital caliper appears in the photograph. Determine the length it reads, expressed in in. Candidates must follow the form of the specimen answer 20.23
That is 1.0550
